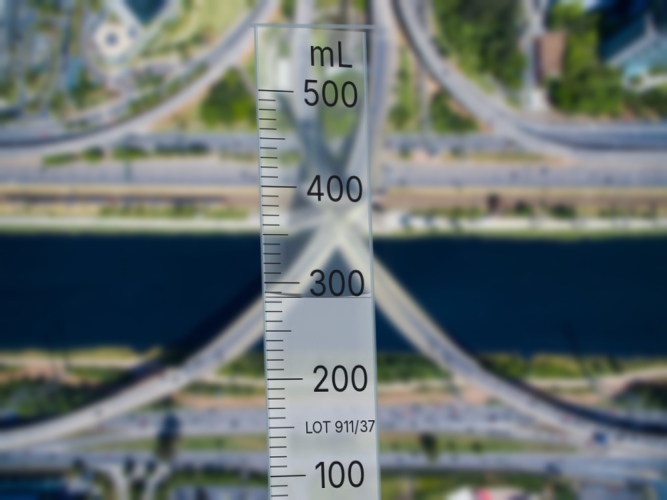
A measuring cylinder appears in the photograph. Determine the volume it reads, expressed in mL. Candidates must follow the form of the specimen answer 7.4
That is 285
